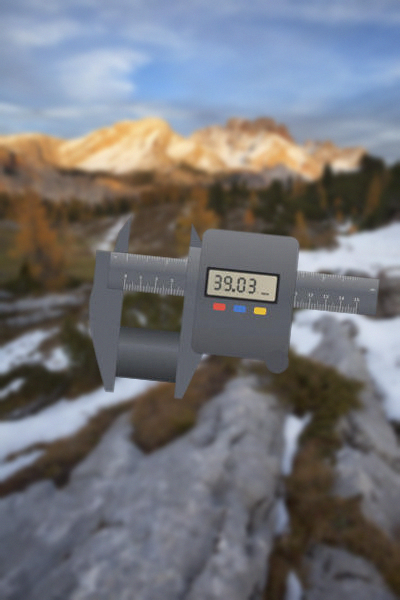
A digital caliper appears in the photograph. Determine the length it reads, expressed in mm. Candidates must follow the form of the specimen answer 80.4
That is 39.03
